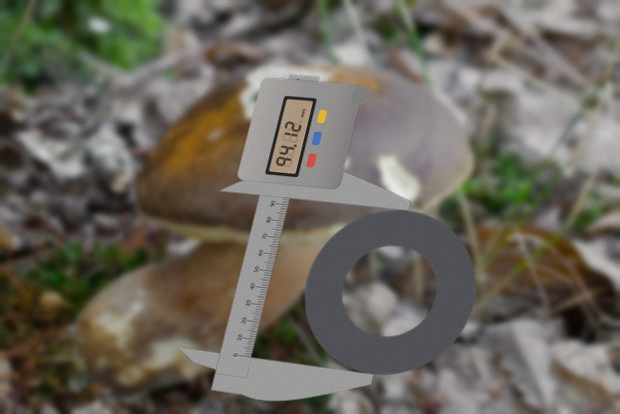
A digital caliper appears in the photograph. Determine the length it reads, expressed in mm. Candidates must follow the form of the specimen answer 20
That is 94.12
